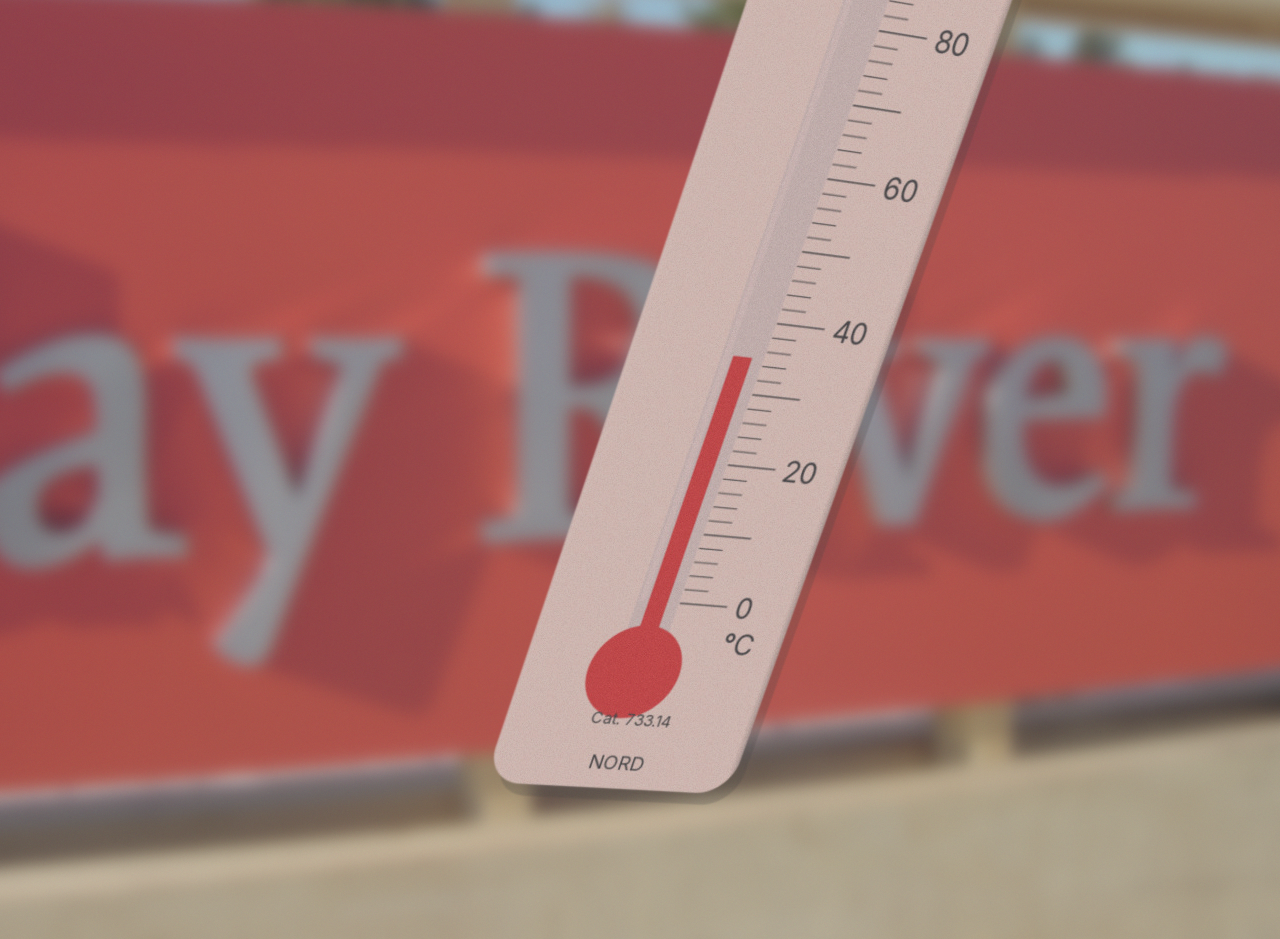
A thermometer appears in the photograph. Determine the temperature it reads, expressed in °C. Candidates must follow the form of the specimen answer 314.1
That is 35
